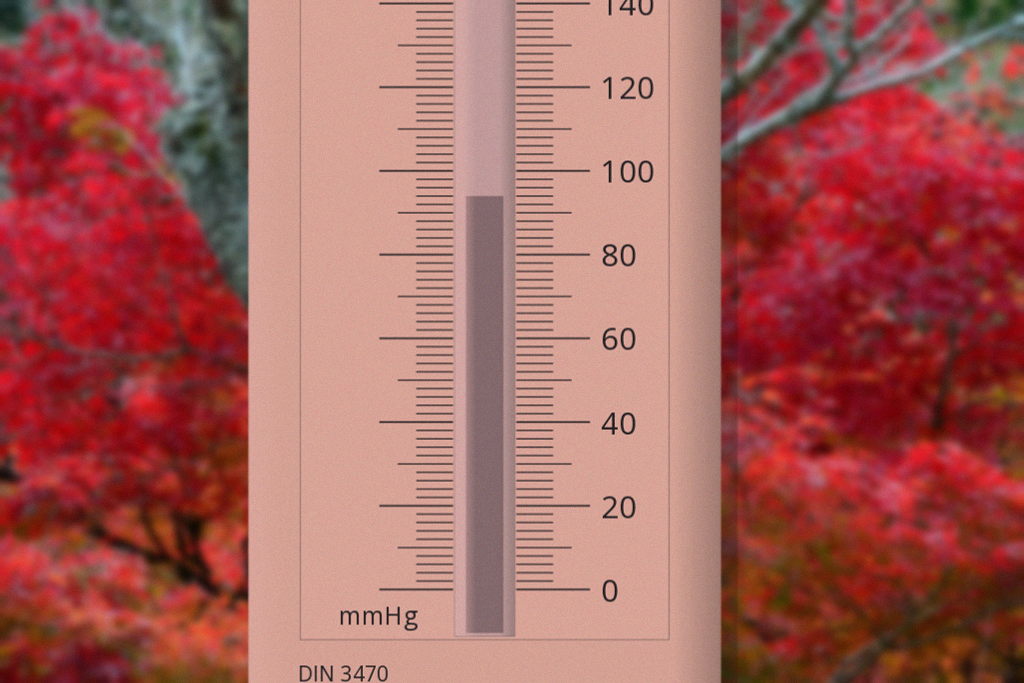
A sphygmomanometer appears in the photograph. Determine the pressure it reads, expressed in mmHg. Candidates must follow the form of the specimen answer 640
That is 94
